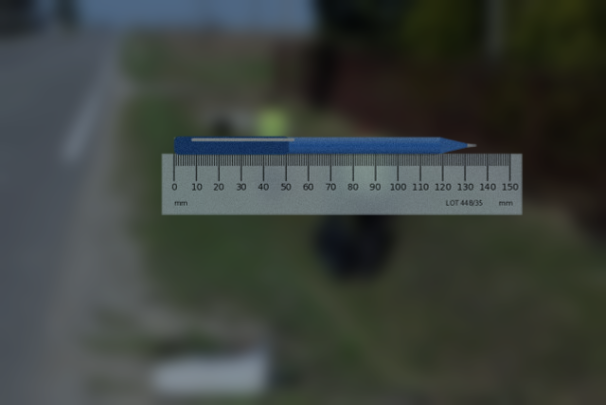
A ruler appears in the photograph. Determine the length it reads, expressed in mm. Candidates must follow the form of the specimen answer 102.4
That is 135
